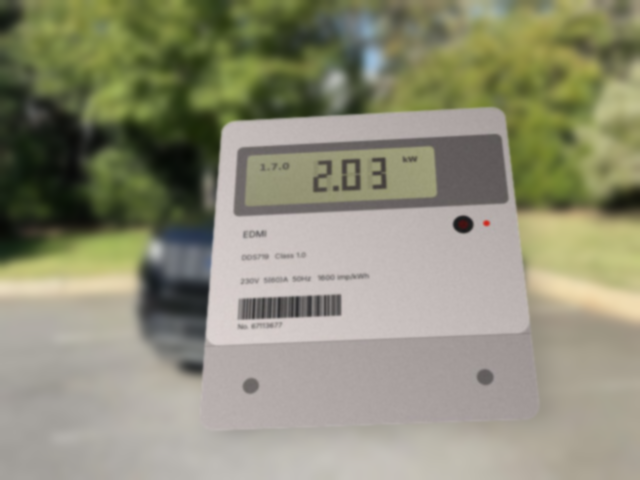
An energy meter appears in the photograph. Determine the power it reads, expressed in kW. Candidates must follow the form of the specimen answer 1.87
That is 2.03
